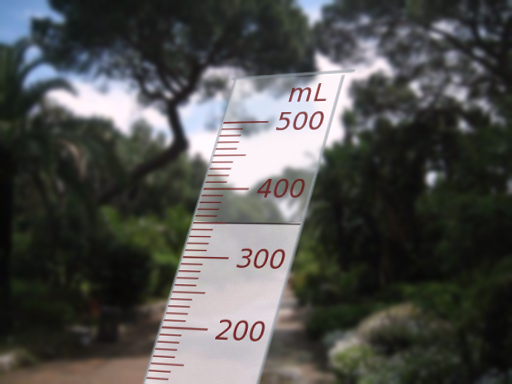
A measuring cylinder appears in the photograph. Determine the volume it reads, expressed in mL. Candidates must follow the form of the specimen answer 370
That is 350
